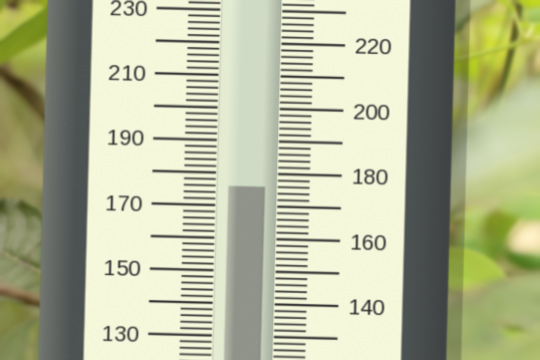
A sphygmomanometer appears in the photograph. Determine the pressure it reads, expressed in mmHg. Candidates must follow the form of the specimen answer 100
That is 176
